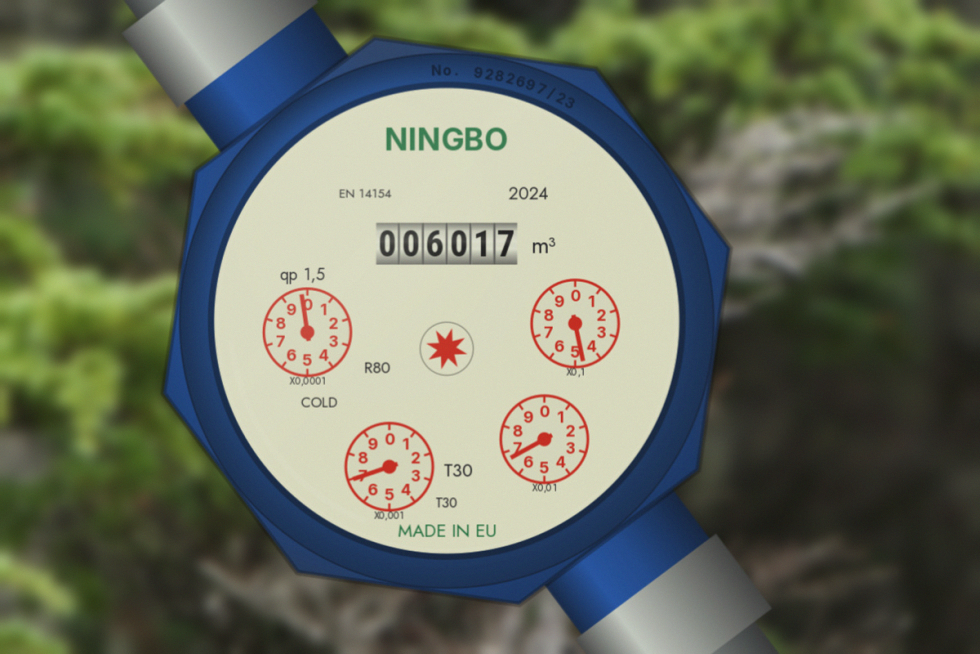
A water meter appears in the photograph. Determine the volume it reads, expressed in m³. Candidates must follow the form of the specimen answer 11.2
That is 6017.4669
